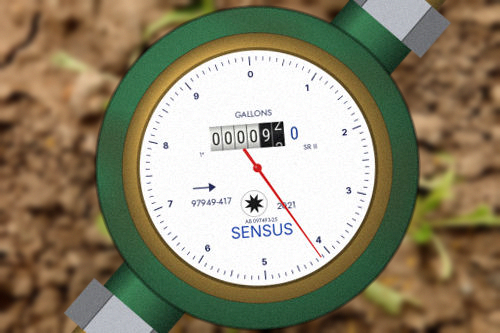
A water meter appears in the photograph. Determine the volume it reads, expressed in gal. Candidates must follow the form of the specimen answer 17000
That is 924.1
